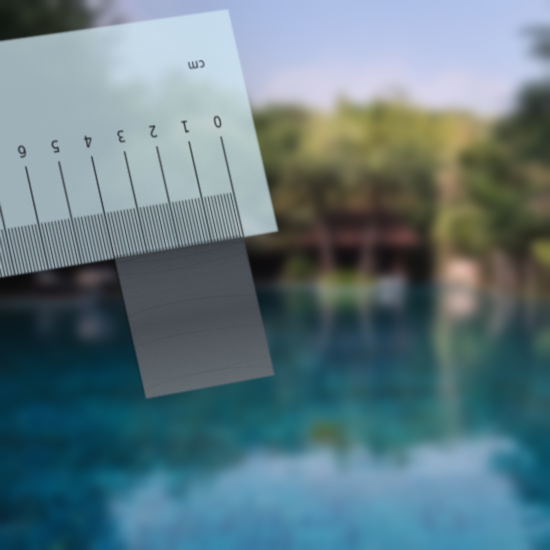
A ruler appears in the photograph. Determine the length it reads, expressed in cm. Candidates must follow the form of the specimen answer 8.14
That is 4
